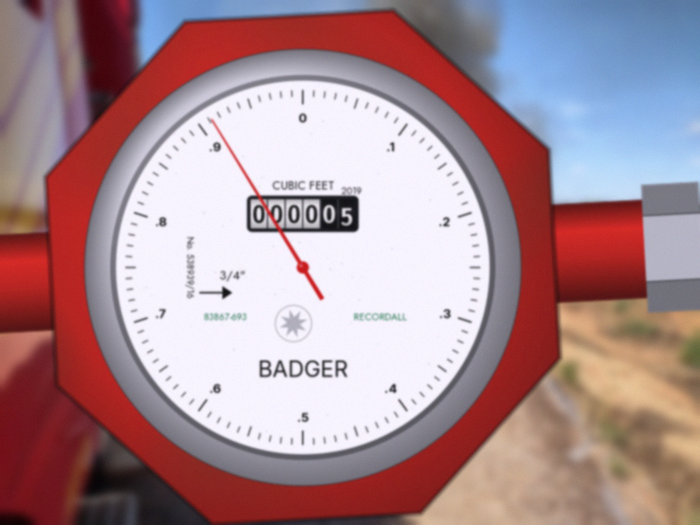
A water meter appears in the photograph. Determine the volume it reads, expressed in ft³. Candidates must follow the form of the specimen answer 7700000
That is 4.91
